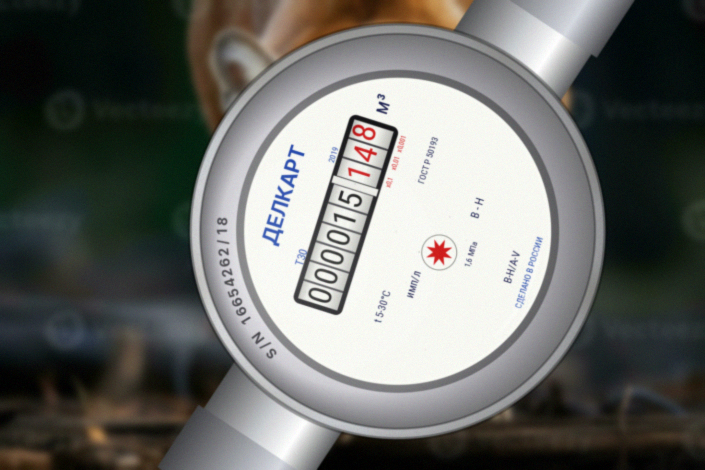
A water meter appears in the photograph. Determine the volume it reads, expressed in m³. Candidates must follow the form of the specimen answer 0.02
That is 15.148
